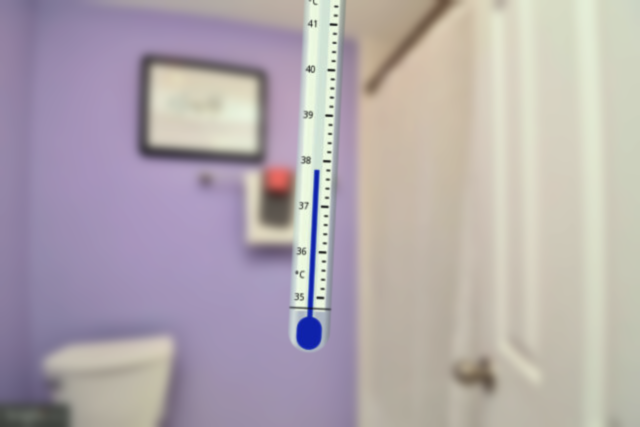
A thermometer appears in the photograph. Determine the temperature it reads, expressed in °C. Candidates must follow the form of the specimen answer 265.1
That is 37.8
